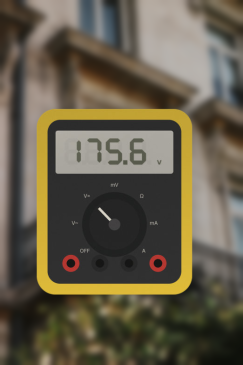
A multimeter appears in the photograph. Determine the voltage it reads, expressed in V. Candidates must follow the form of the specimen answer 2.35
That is 175.6
